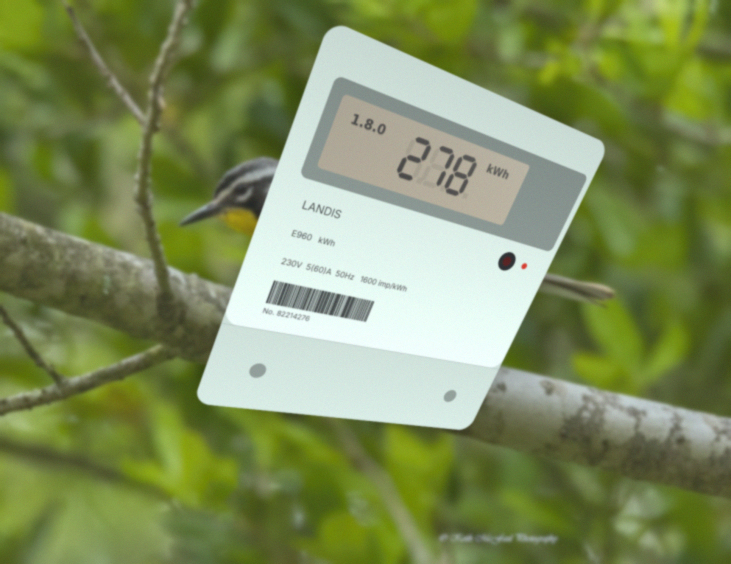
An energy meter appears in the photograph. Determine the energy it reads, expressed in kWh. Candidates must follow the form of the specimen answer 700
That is 278
